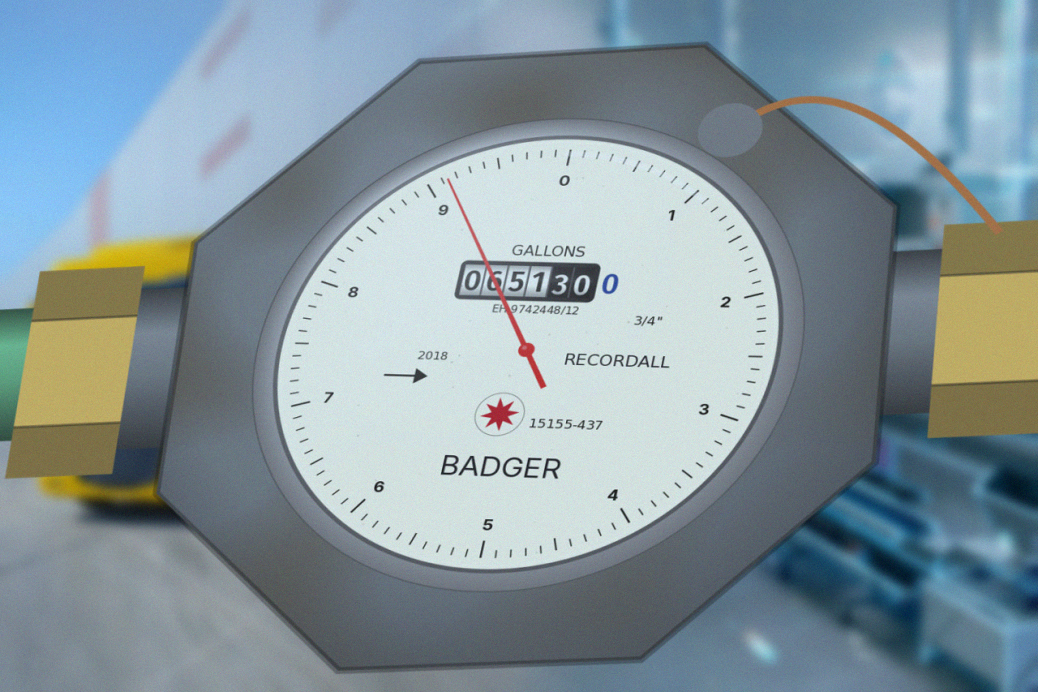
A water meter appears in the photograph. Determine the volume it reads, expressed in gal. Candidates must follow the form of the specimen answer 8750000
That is 651299.1
